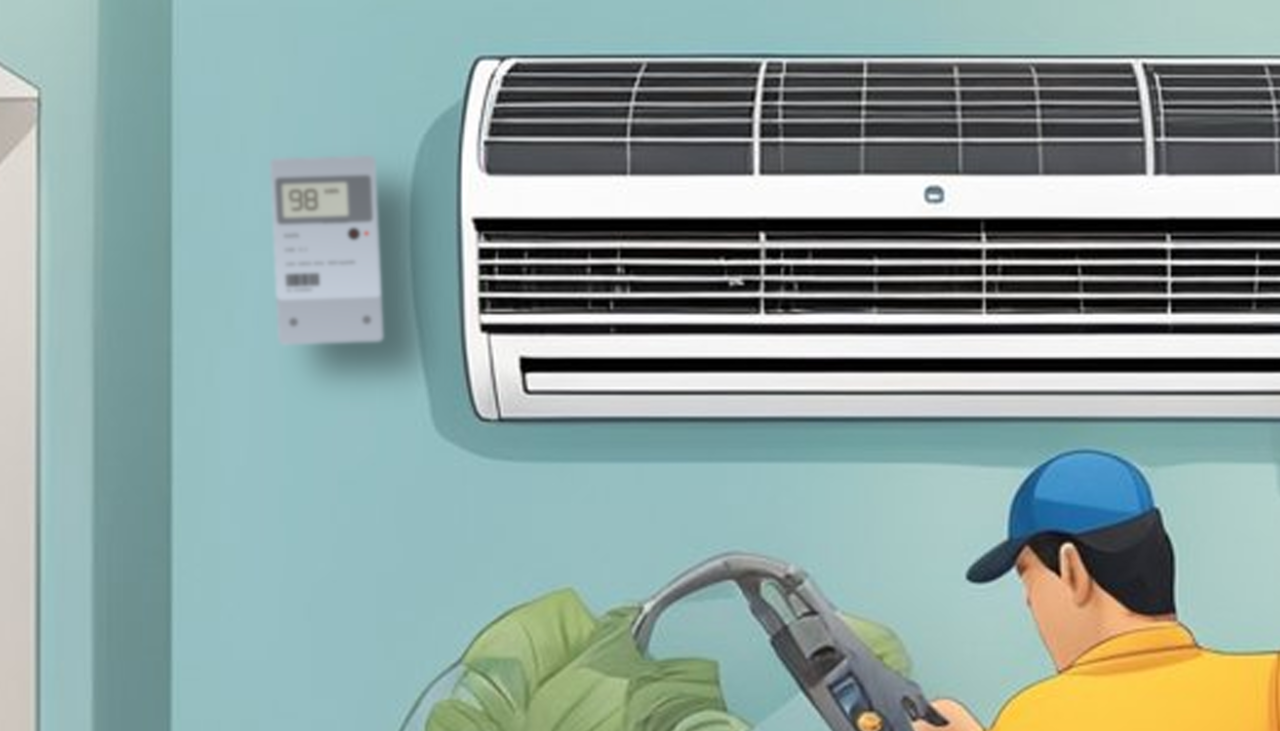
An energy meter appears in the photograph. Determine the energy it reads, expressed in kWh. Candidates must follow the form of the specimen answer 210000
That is 98
